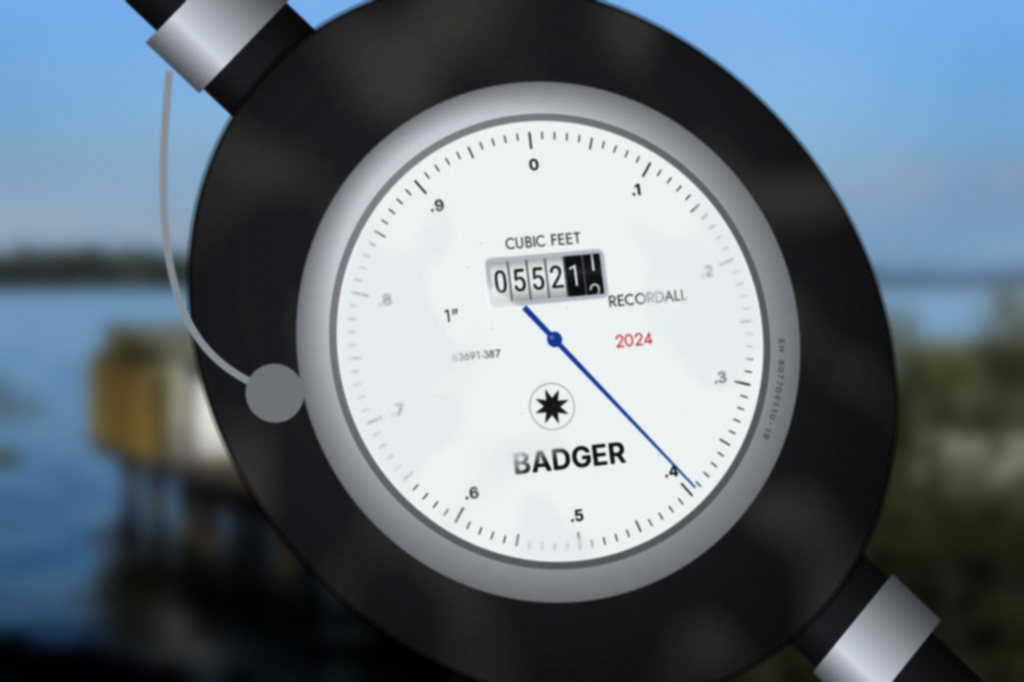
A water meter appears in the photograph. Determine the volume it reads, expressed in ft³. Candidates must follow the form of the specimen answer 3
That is 55211.39
